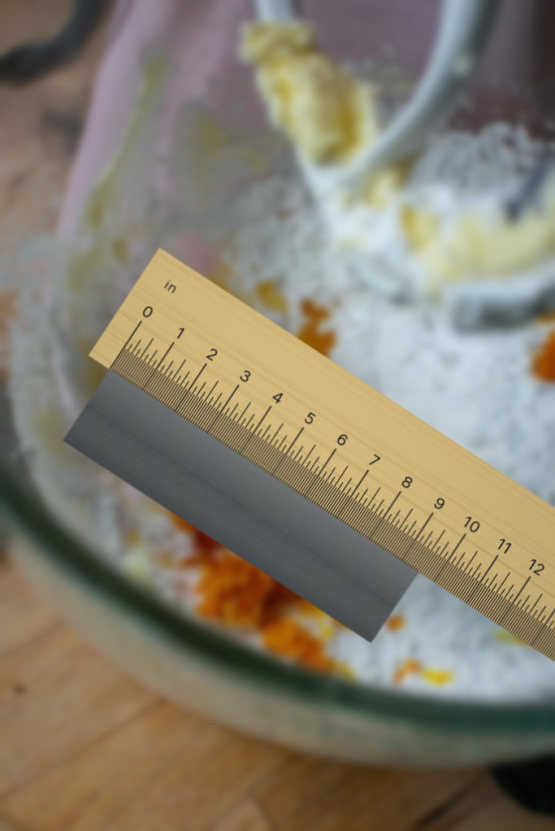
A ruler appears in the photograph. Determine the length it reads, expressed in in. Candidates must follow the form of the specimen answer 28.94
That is 9.5
